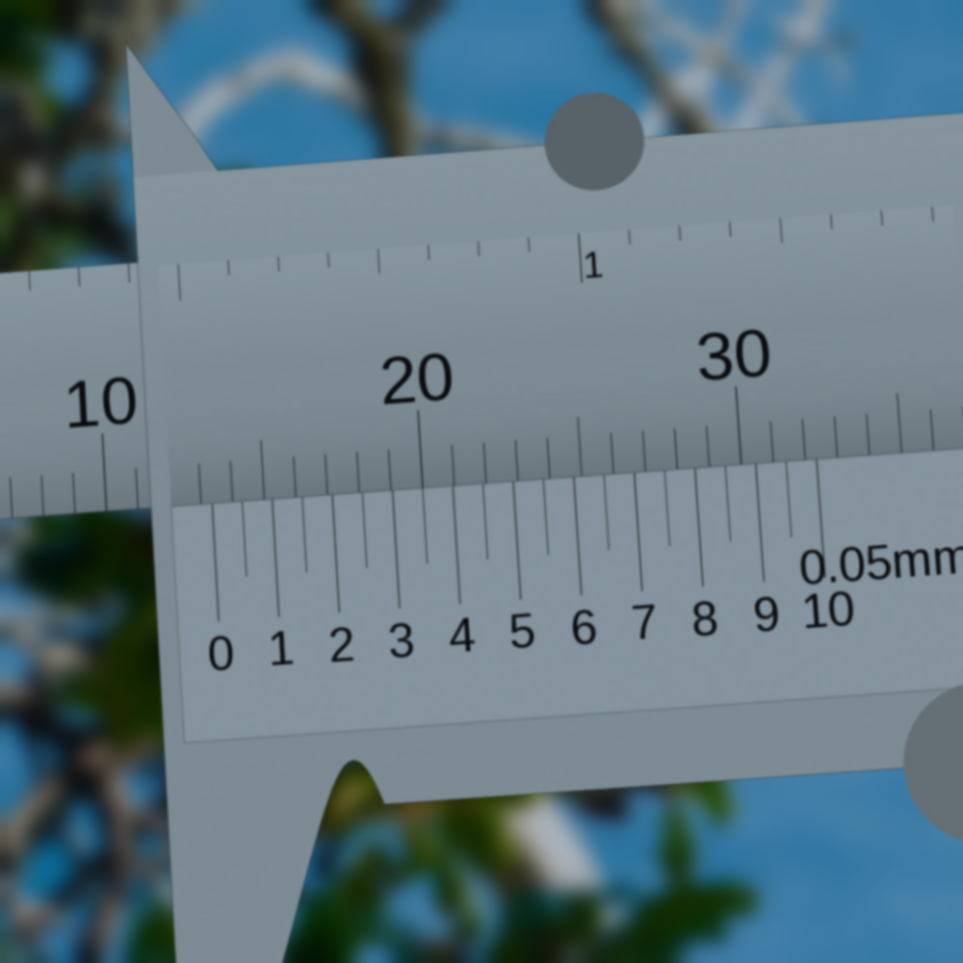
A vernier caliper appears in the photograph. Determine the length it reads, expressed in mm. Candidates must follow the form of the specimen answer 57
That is 13.35
